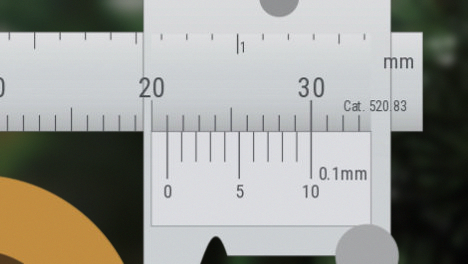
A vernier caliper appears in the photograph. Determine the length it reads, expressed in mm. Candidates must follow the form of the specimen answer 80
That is 21.0
